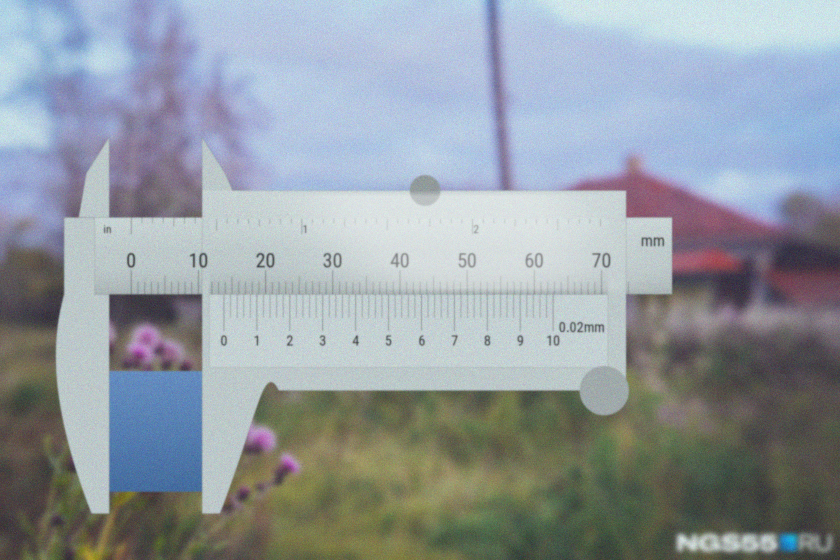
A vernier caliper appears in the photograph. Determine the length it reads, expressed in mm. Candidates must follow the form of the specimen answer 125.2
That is 13.8
